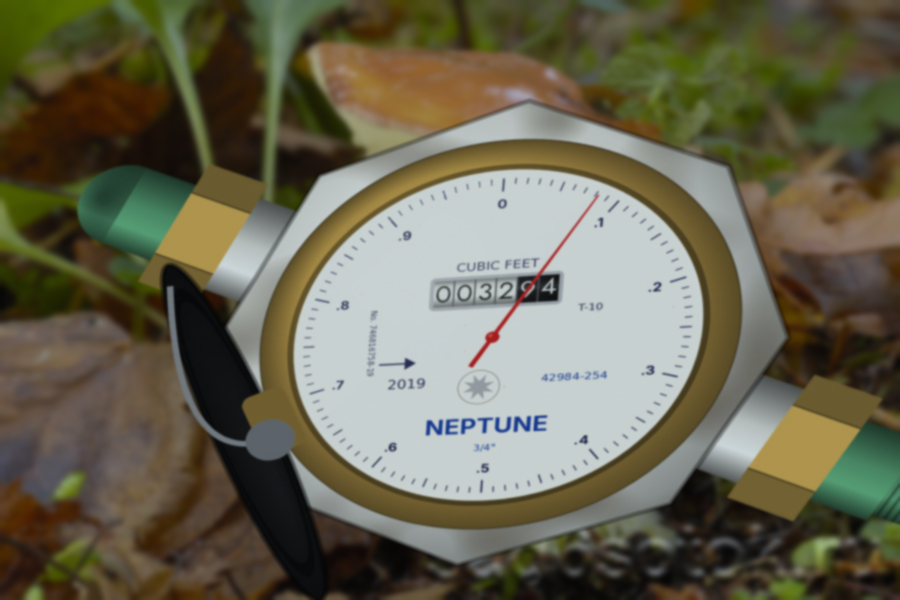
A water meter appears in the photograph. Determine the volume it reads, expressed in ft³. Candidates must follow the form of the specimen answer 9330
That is 3294.08
